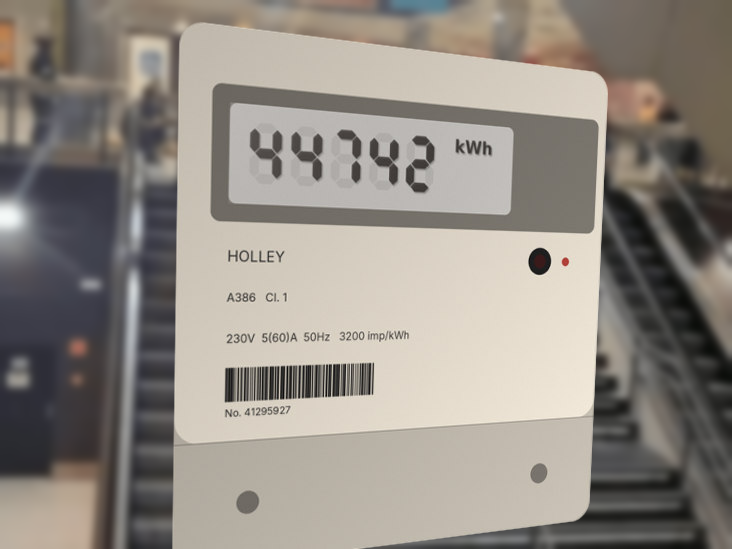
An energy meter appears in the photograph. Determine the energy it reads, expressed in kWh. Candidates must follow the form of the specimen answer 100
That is 44742
